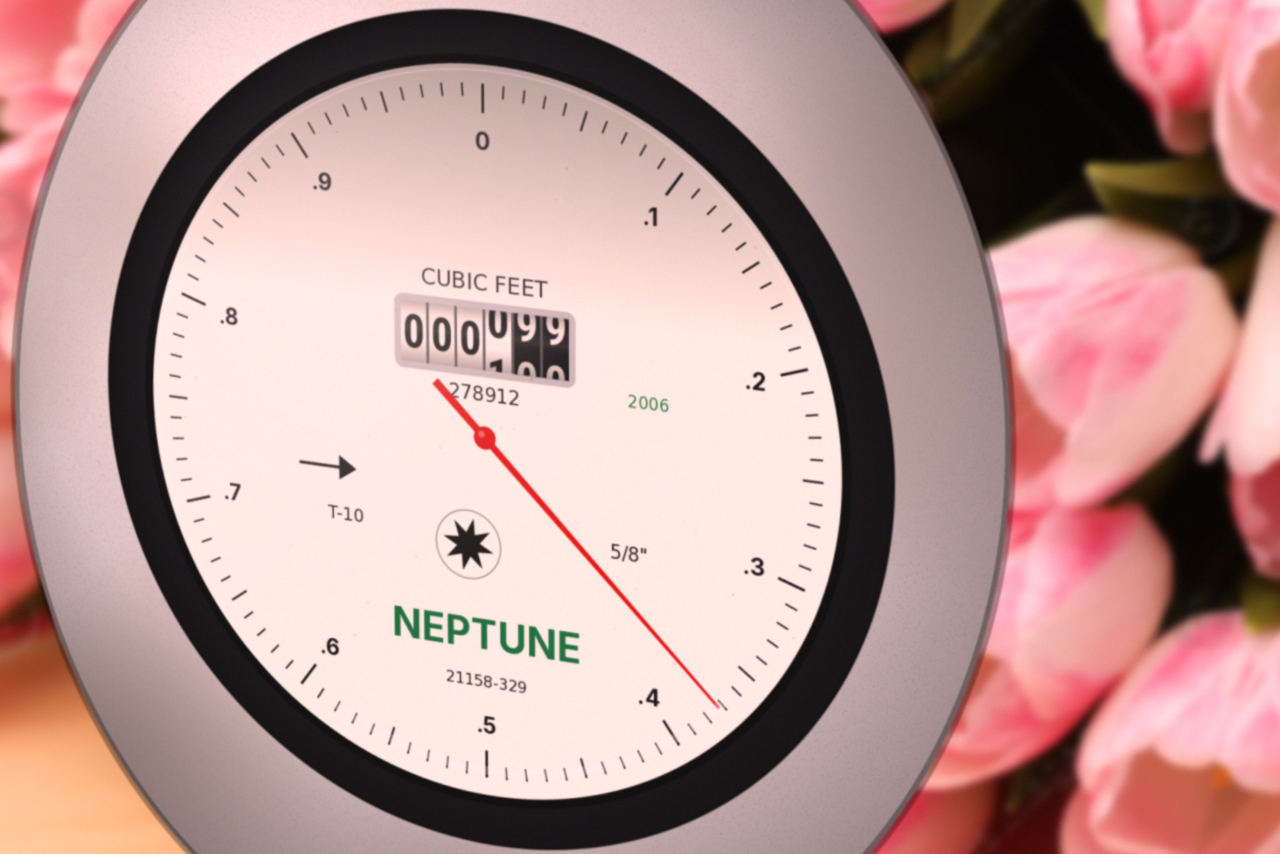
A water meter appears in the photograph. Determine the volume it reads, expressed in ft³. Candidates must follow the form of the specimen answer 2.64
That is 99.37
